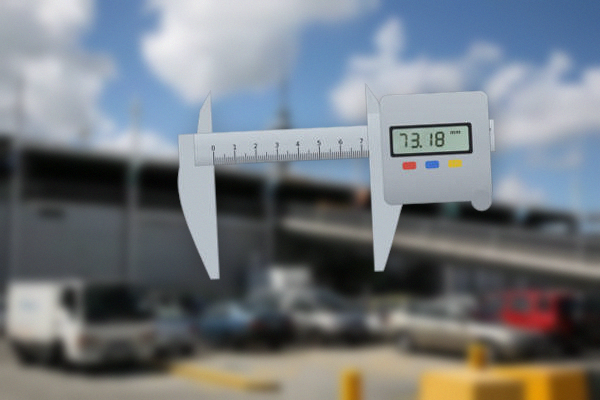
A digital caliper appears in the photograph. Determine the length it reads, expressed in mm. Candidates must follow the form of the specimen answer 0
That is 73.18
